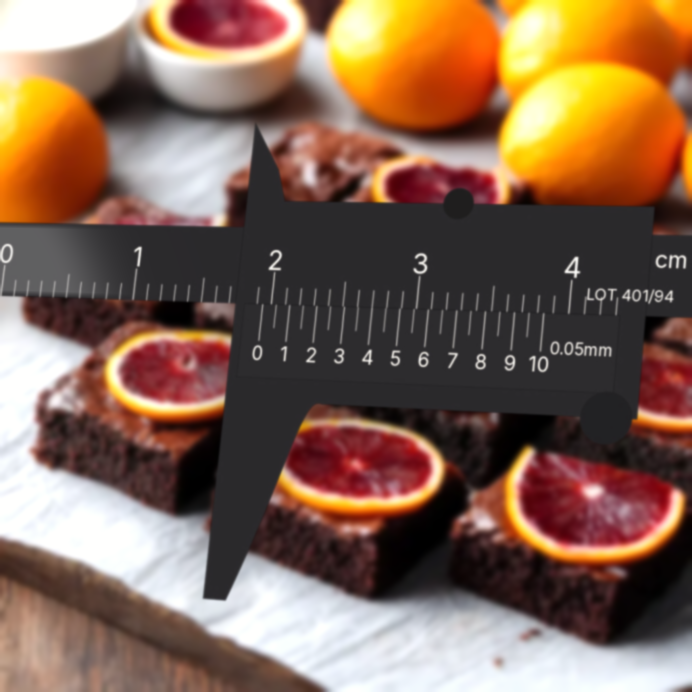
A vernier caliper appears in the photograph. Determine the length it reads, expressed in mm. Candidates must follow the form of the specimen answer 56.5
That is 19.4
